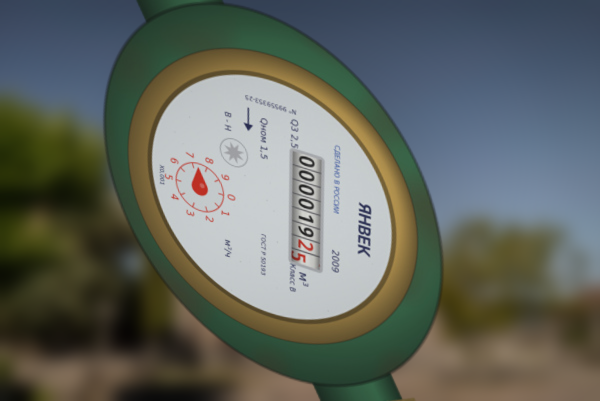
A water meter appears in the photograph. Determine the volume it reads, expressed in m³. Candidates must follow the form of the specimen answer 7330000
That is 19.247
